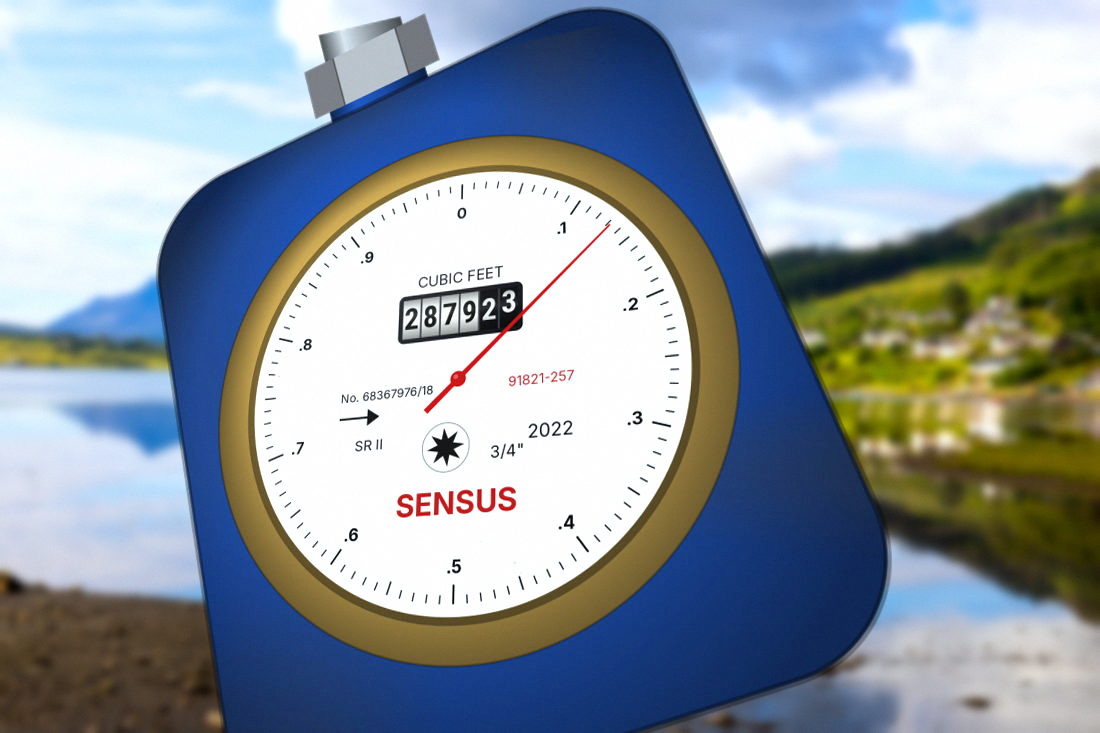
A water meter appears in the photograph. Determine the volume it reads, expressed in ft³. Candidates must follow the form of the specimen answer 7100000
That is 287923.13
